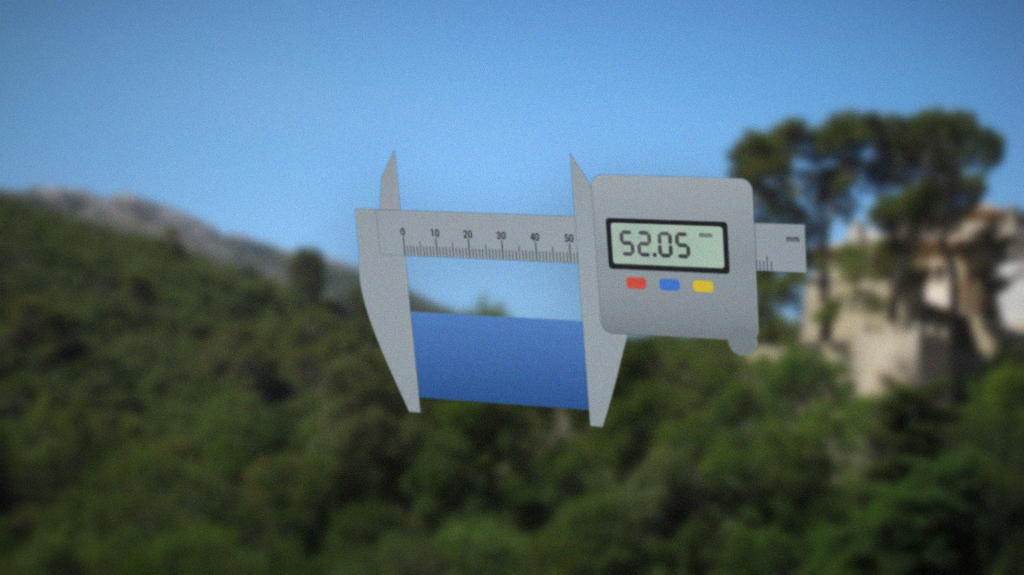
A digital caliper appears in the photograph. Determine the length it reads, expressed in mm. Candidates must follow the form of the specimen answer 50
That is 52.05
